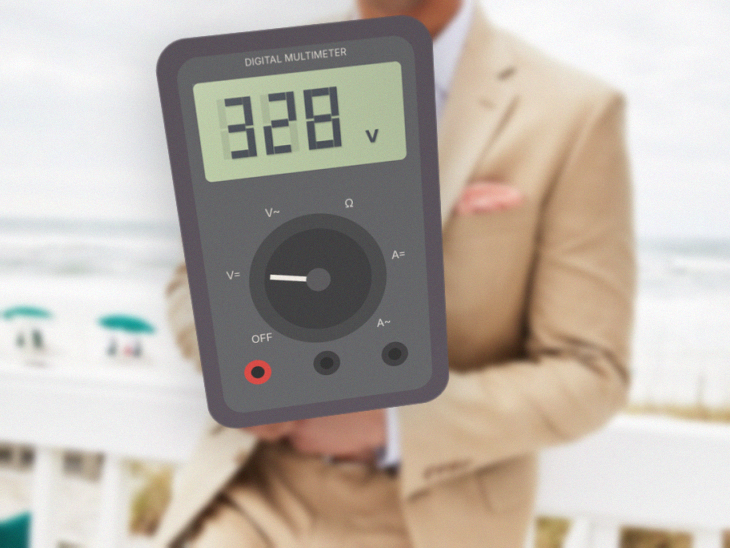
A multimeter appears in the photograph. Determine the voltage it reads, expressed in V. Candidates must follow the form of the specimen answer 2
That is 328
